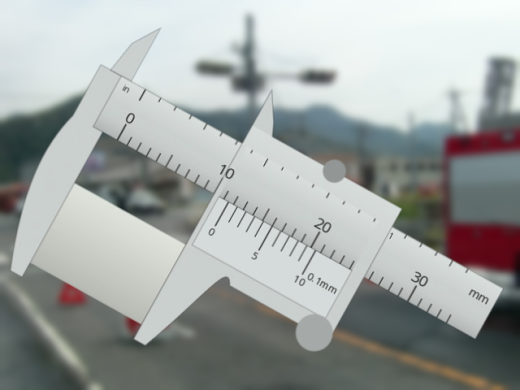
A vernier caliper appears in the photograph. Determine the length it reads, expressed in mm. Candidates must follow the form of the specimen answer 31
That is 11.5
